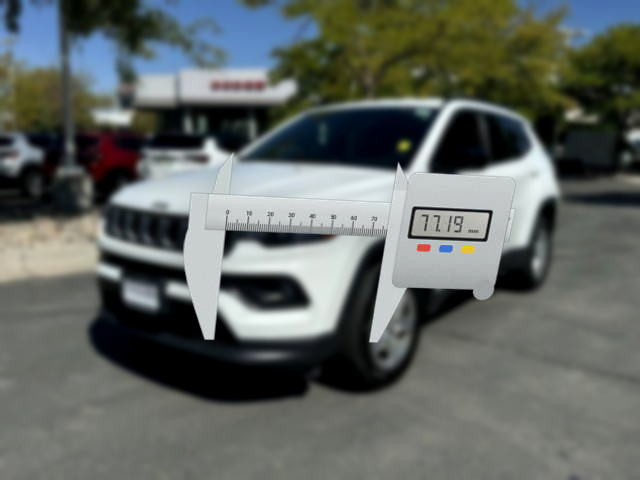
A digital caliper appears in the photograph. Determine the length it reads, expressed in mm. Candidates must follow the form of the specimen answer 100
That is 77.19
